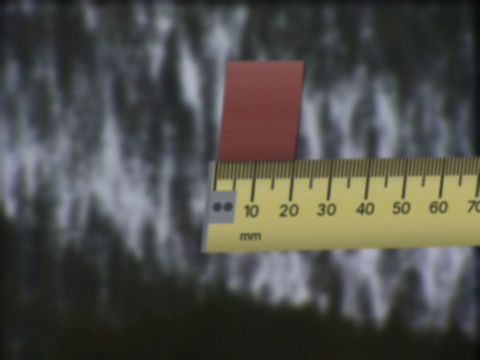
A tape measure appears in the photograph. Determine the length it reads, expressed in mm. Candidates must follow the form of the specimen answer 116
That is 20
